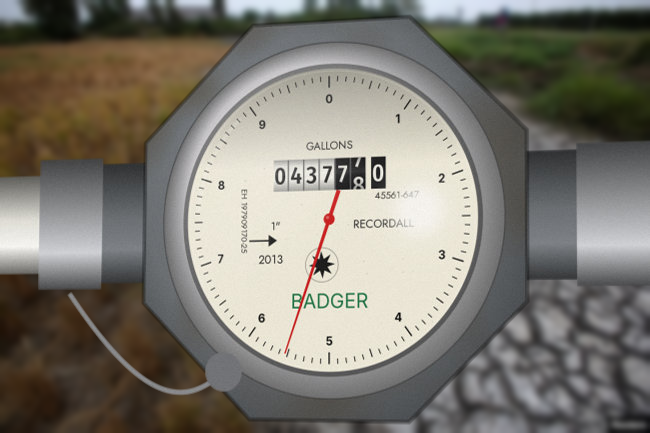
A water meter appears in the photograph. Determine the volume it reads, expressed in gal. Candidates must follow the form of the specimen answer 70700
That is 437775.5
